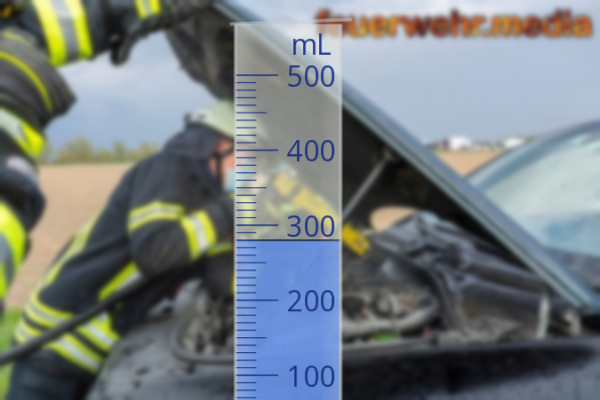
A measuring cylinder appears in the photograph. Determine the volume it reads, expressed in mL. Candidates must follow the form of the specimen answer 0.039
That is 280
